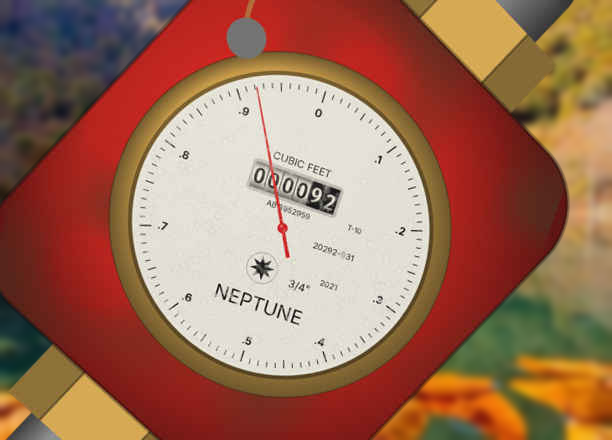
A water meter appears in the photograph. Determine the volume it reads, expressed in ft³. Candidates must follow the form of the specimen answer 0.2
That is 91.92
